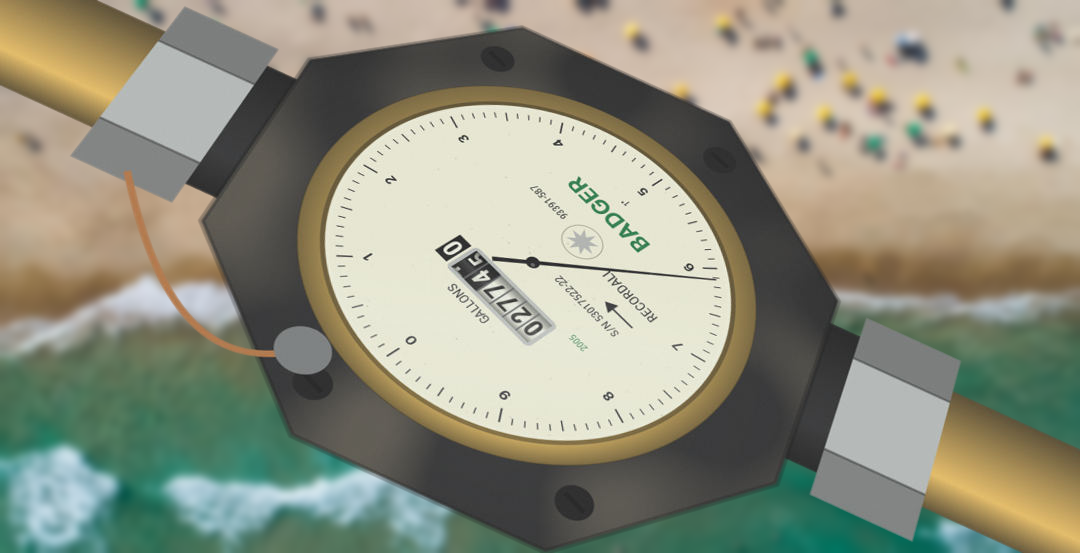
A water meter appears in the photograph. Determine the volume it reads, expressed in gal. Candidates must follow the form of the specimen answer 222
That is 277446.1
